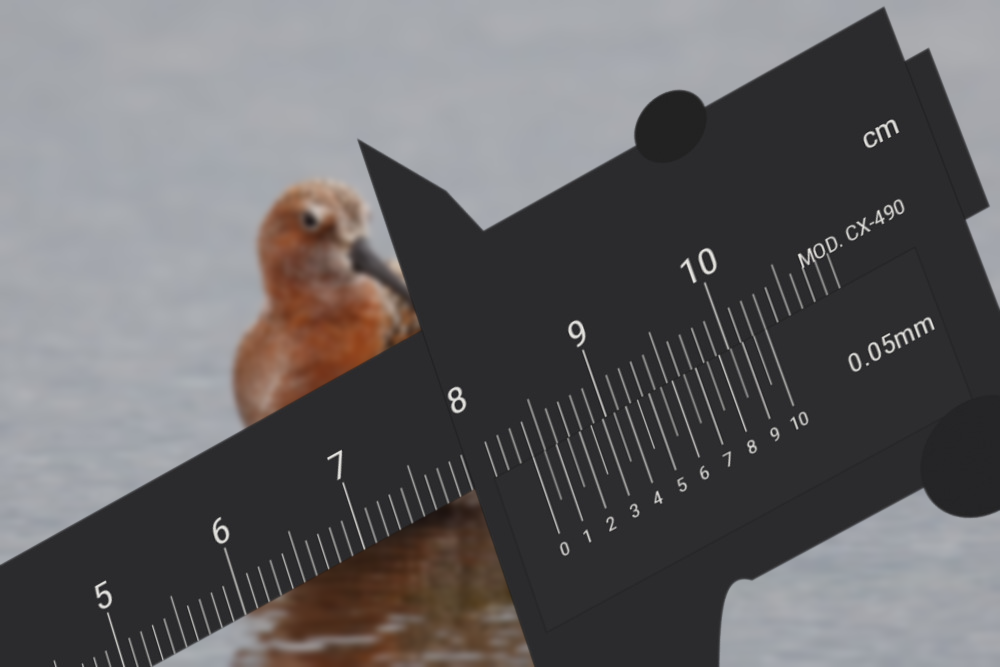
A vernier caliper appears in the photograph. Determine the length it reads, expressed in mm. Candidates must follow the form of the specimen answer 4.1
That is 84.0
